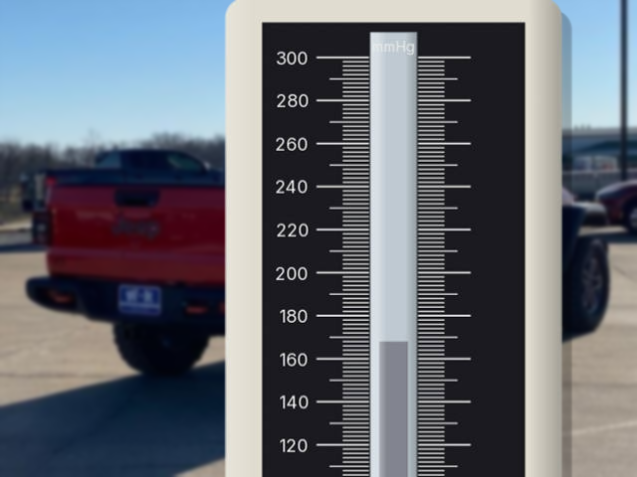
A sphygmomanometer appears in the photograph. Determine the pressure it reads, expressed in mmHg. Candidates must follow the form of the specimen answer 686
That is 168
